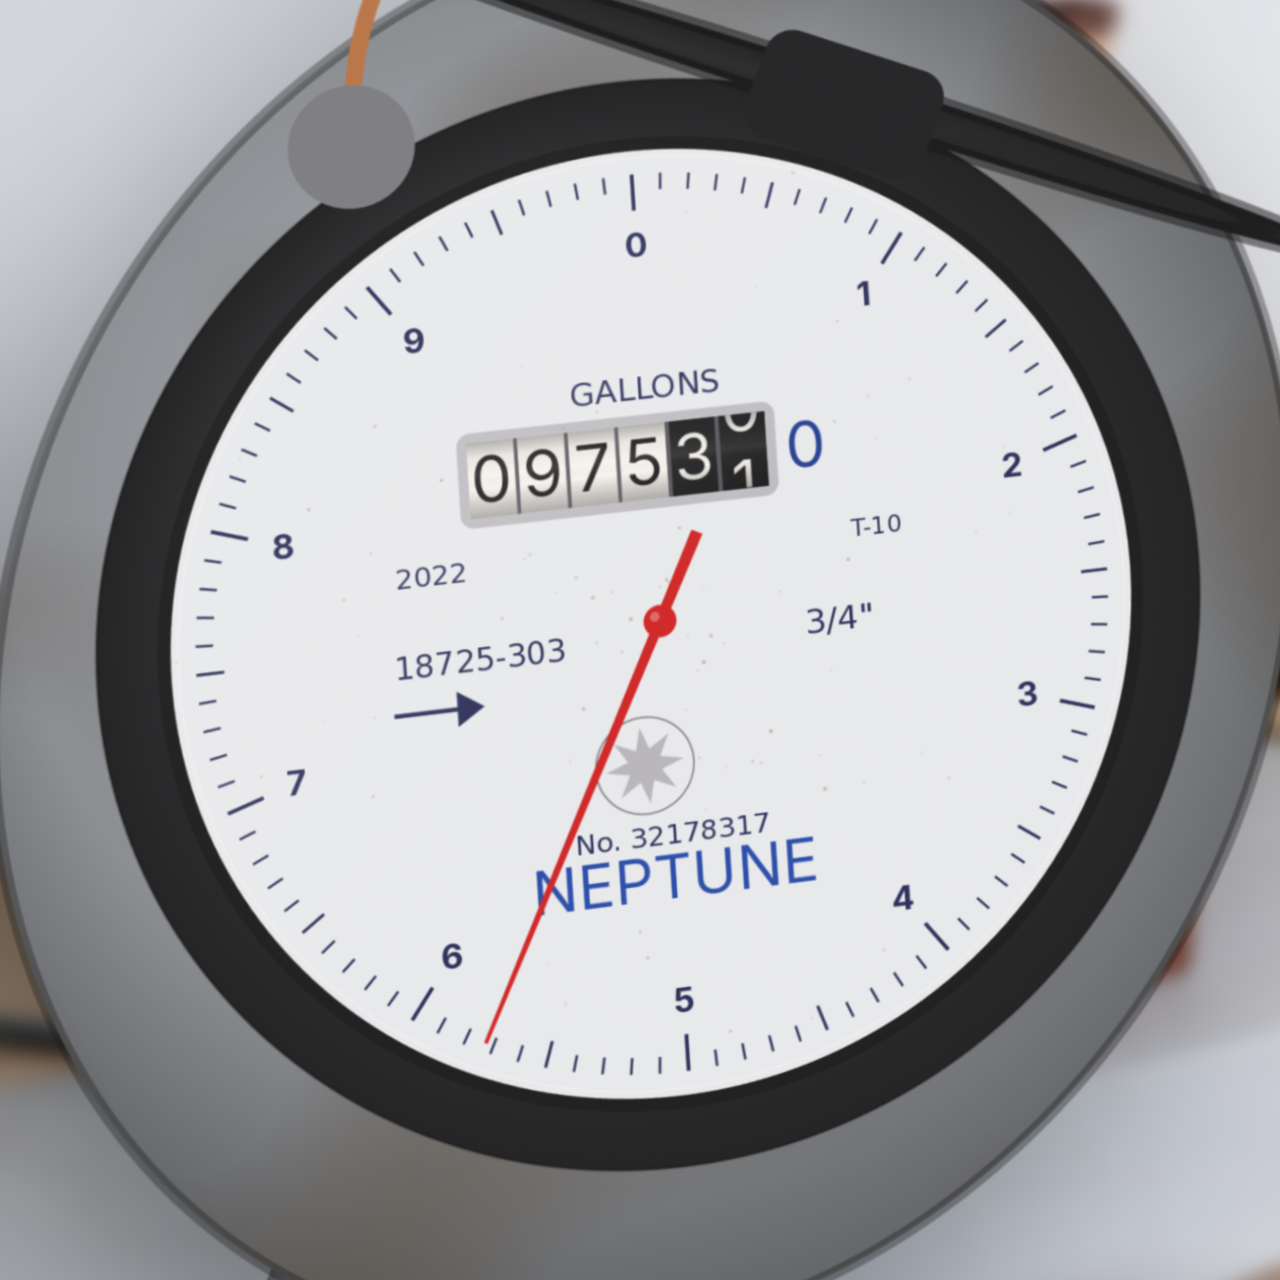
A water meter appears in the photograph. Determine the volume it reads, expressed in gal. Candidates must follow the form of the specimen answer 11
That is 975305.7
